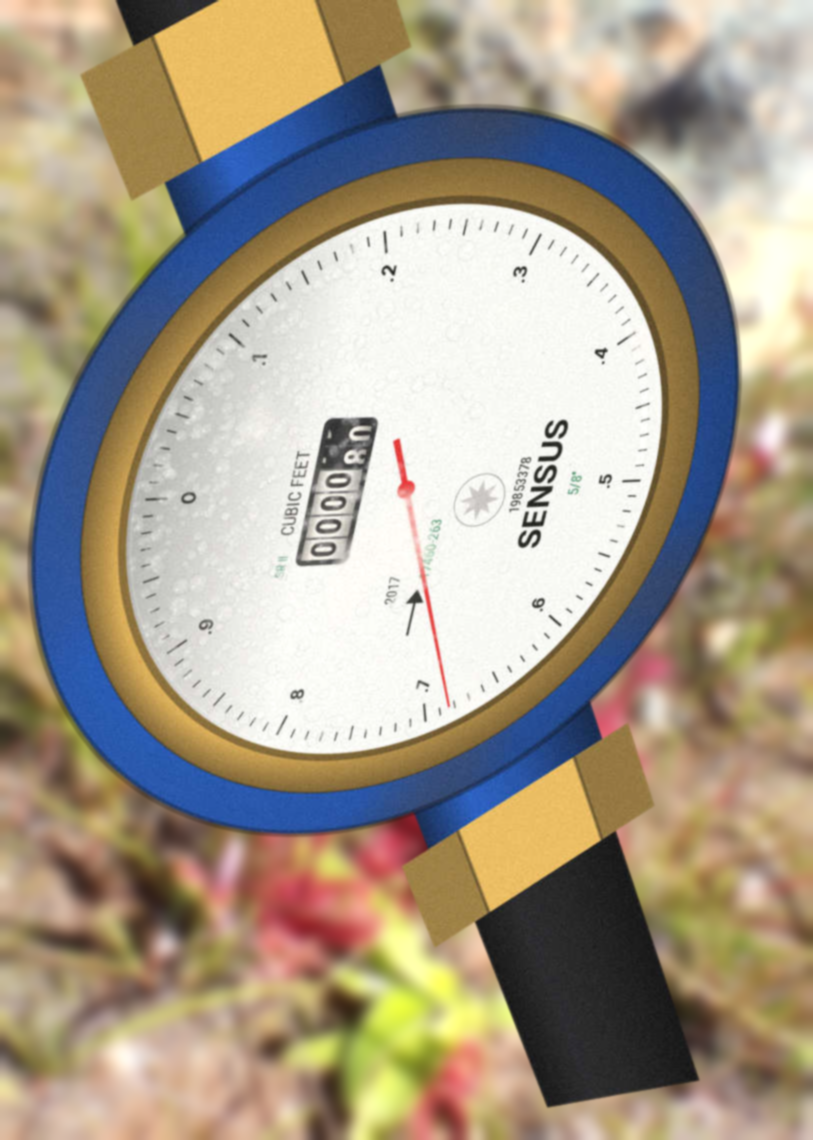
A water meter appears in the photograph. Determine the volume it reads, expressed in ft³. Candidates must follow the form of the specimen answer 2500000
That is 79.68
